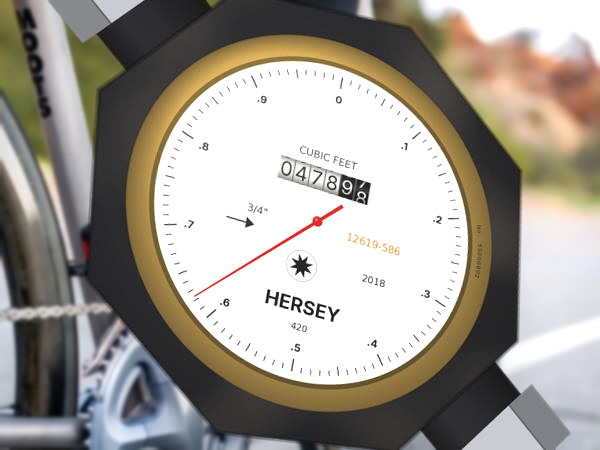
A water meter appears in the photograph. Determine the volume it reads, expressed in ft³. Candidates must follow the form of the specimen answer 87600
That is 47897.62
